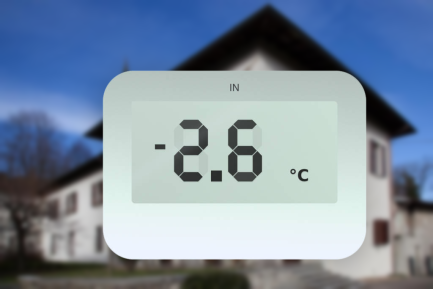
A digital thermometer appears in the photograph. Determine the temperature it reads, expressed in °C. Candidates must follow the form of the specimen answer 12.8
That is -2.6
